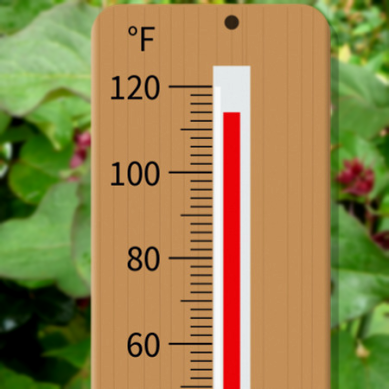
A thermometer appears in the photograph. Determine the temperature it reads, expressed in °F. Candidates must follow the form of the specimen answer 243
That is 114
